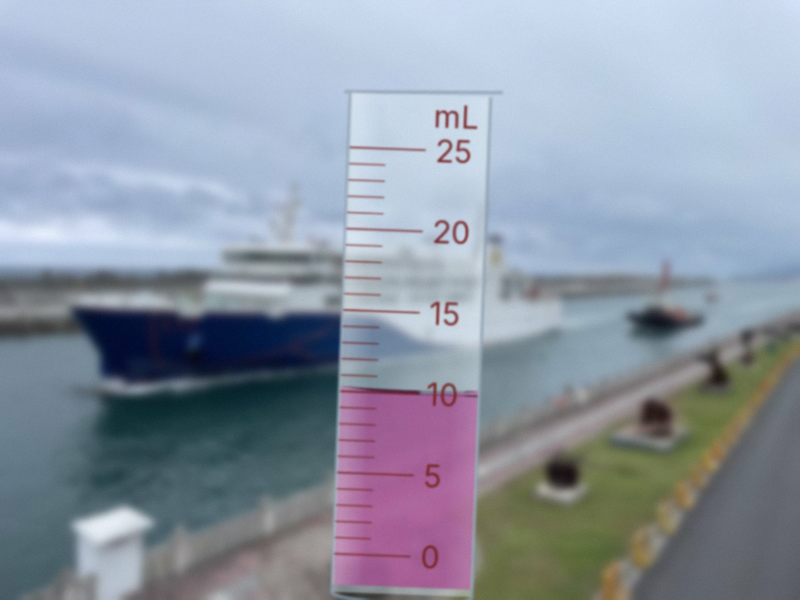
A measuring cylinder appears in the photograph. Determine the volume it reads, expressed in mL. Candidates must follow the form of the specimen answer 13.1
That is 10
